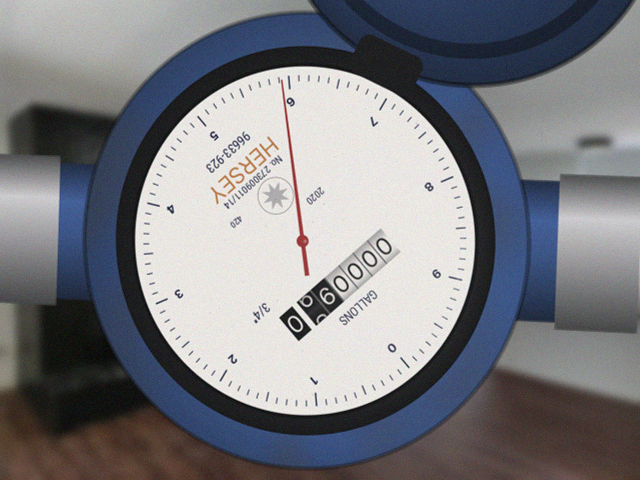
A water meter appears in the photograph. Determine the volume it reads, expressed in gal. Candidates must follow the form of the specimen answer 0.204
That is 985.9
